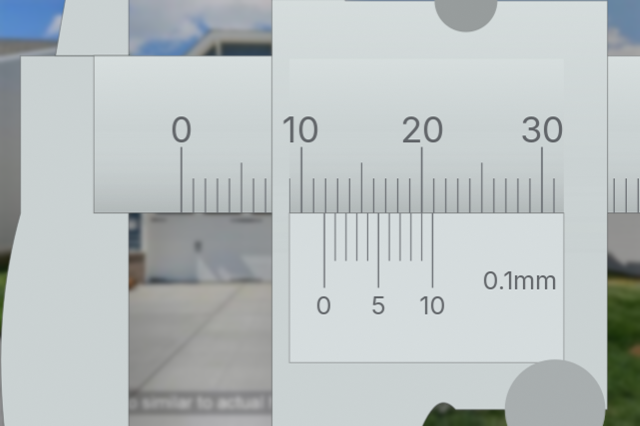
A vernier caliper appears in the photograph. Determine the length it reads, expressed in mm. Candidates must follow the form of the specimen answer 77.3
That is 11.9
